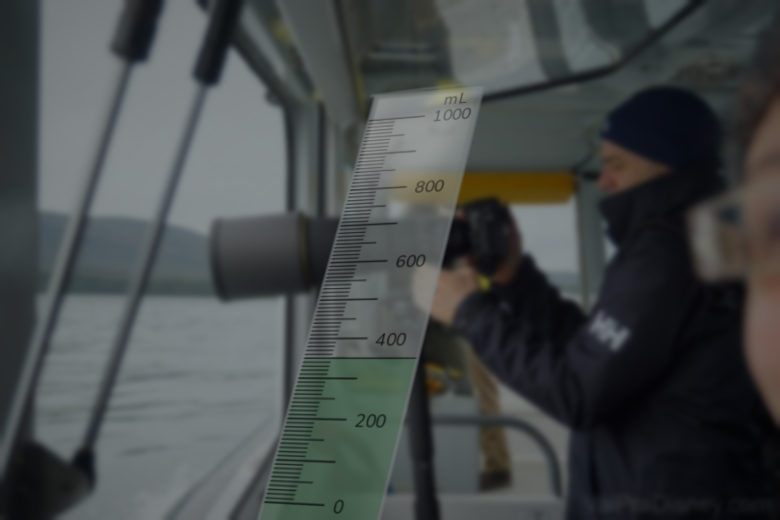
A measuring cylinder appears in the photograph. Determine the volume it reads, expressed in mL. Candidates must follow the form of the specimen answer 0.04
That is 350
